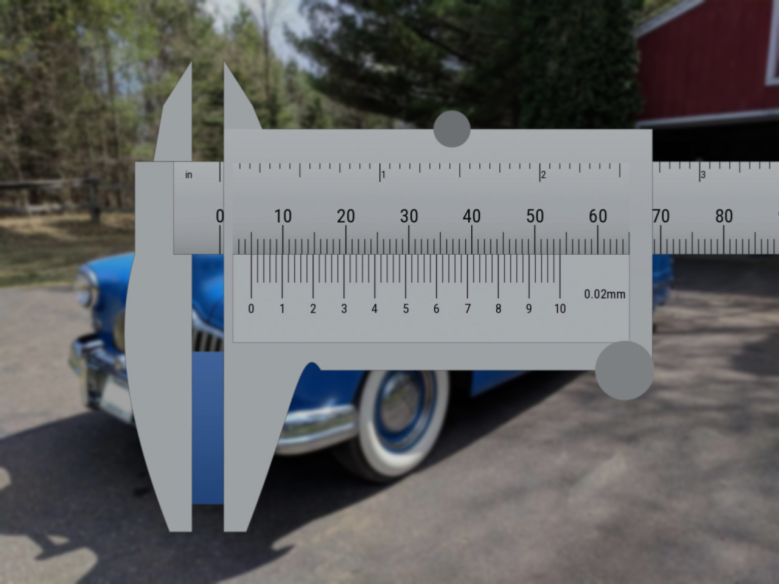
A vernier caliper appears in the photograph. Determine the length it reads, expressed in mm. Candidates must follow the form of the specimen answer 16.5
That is 5.0
